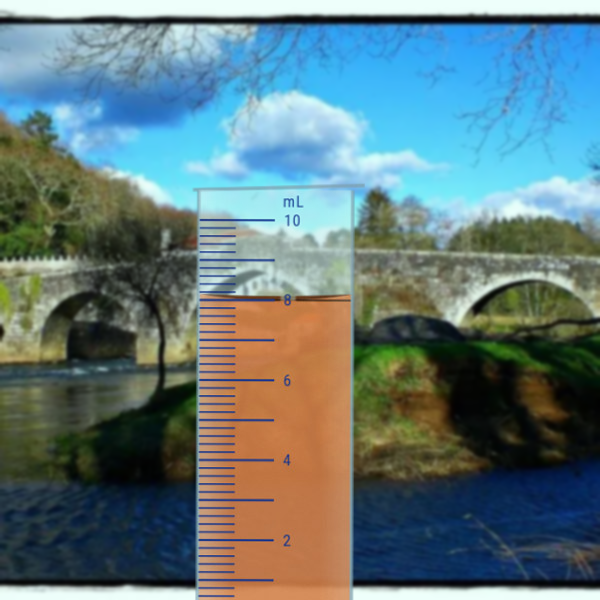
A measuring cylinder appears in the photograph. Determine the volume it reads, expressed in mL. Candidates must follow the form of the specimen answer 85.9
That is 8
